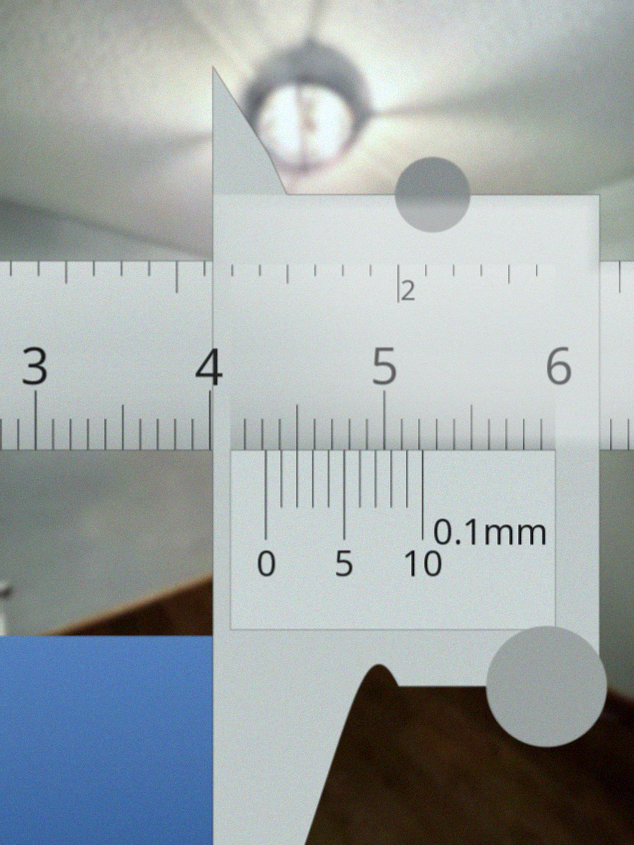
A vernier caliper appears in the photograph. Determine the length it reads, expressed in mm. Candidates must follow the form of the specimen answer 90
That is 43.2
